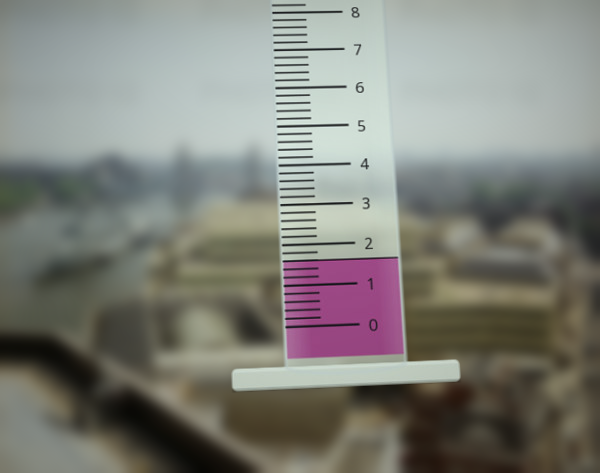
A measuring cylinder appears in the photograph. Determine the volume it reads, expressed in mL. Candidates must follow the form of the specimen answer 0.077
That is 1.6
